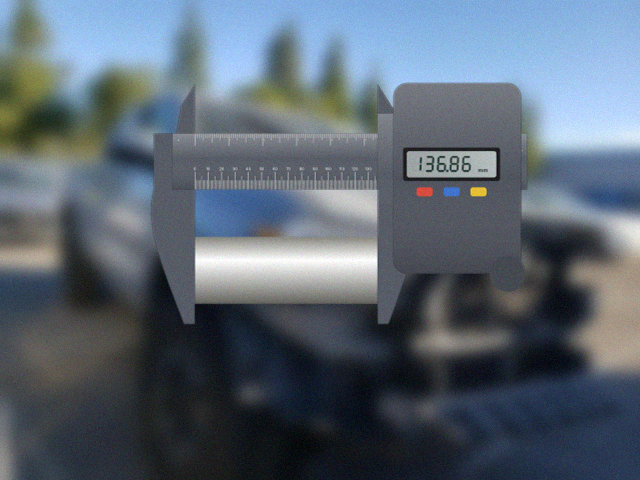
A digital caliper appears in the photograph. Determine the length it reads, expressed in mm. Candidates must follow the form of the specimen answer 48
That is 136.86
